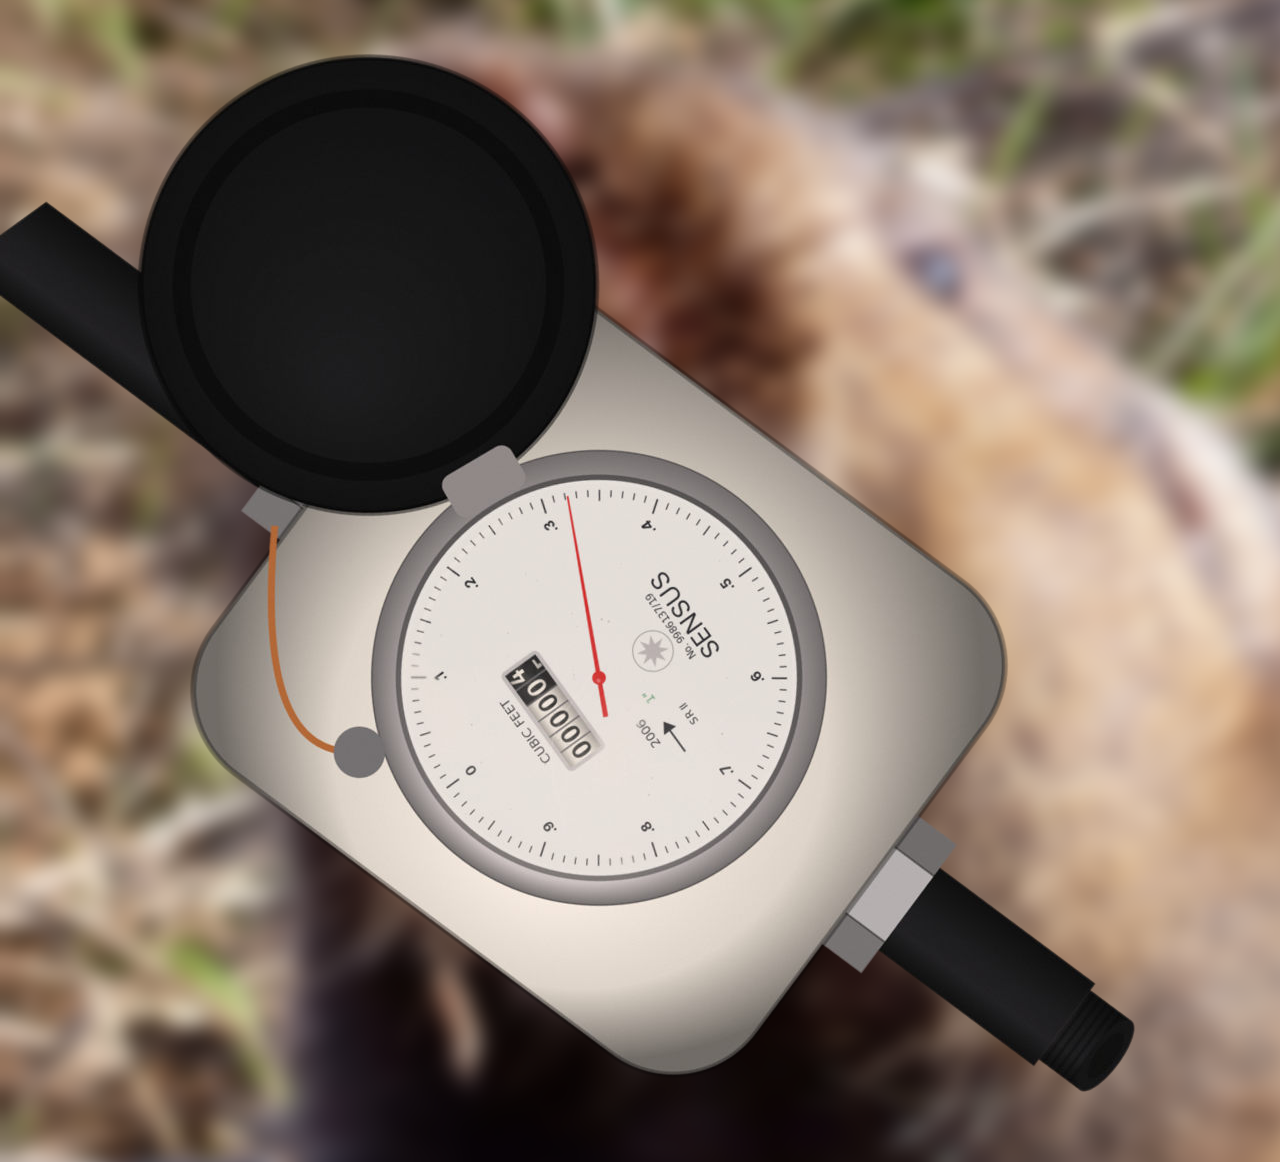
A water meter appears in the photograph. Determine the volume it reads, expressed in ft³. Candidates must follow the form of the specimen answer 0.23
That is 4.32
